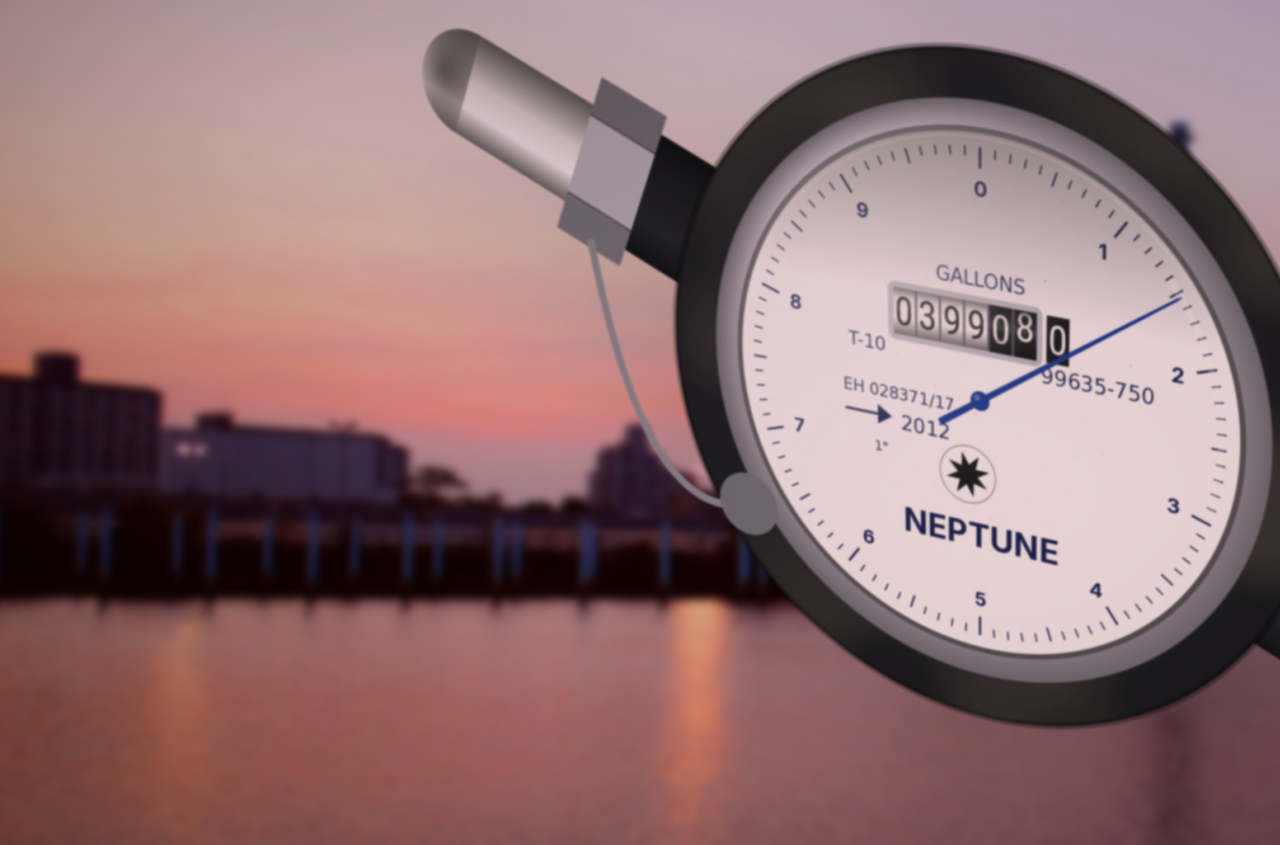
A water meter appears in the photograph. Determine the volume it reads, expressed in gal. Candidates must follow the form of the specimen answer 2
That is 399081.5
